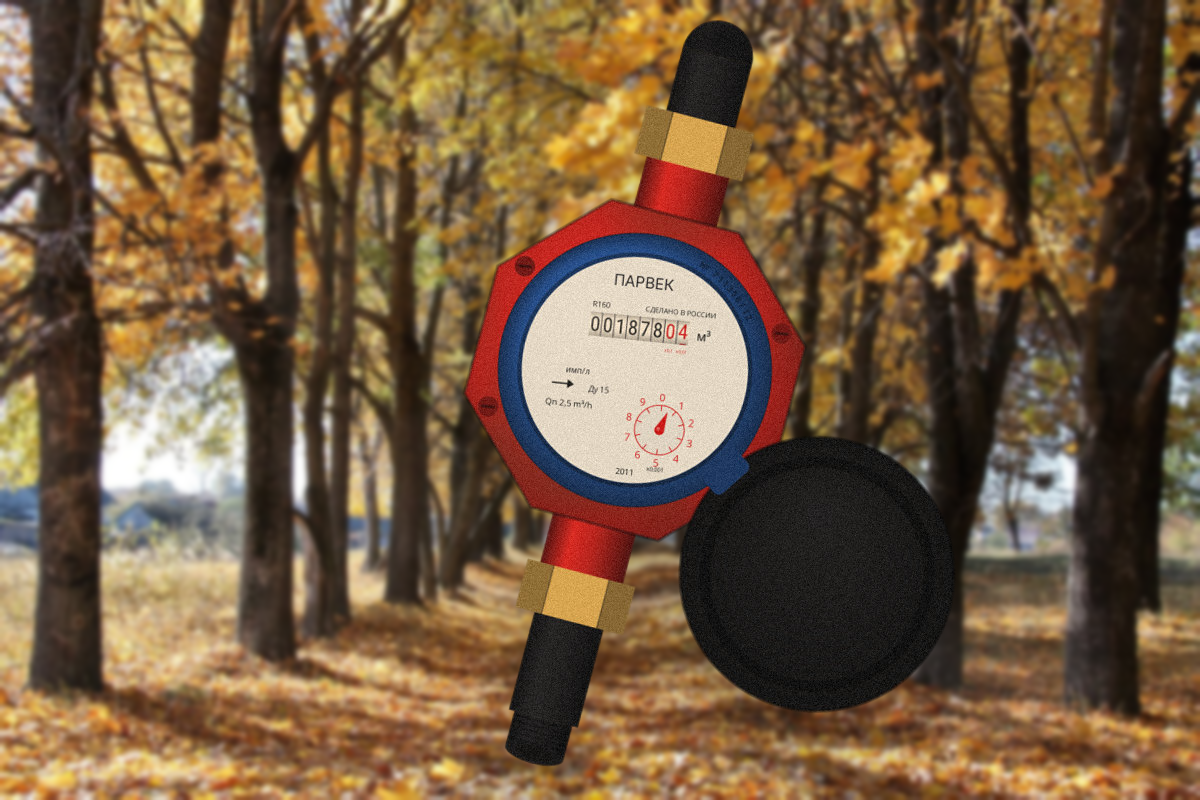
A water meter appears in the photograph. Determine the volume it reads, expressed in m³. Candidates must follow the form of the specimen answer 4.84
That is 1878.040
